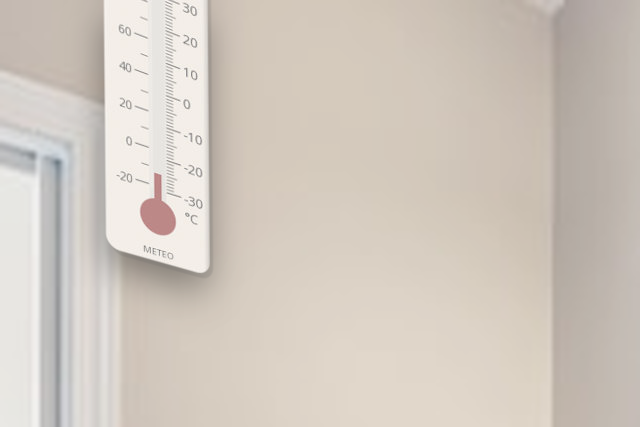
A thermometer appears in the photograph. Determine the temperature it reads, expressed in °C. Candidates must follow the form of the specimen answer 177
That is -25
